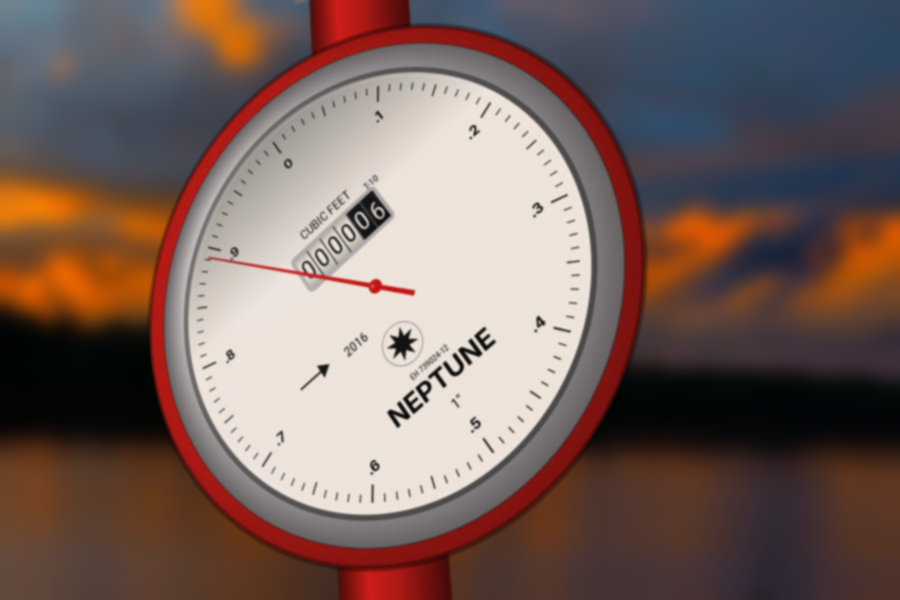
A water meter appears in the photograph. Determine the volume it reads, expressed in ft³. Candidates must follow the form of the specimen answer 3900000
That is 5.89
